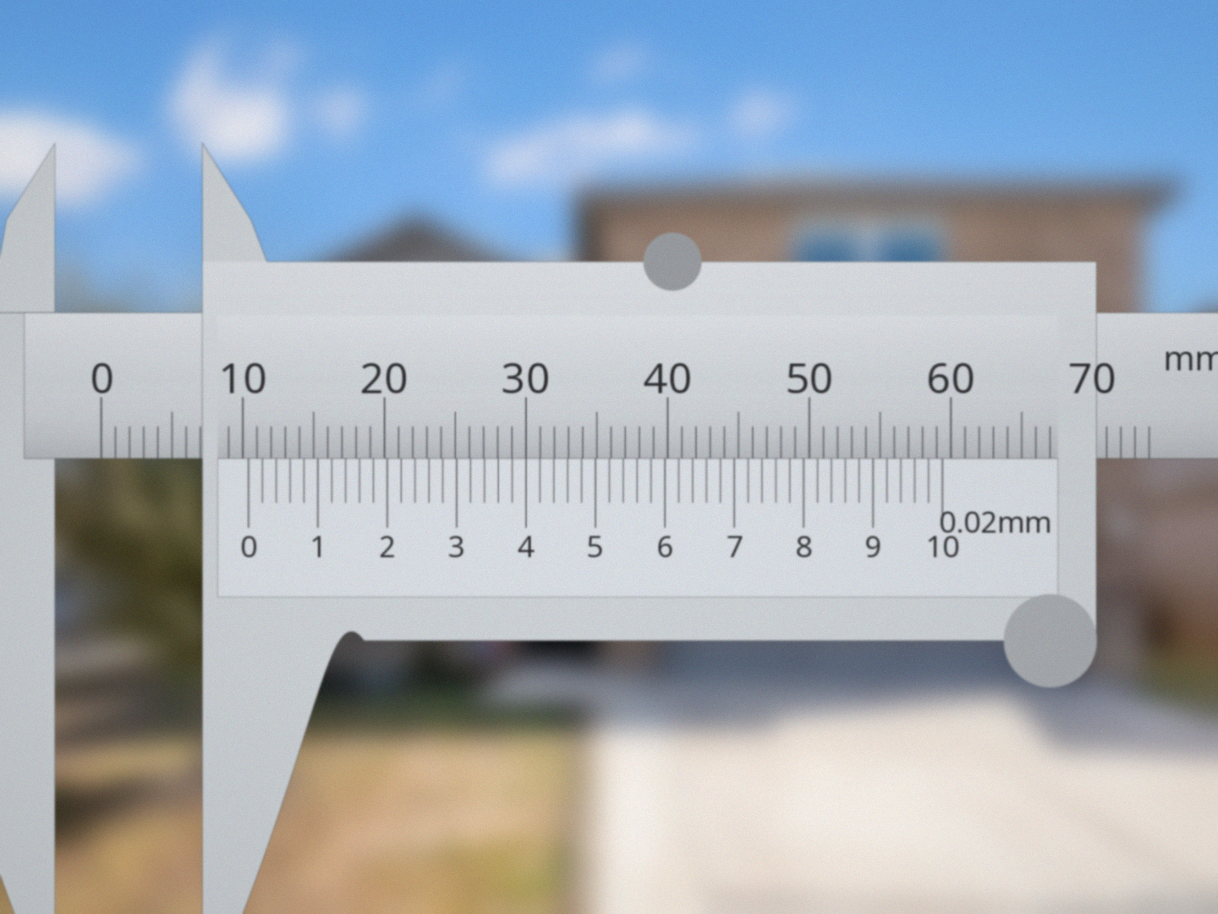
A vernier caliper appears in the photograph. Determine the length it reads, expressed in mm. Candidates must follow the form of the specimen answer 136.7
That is 10.4
